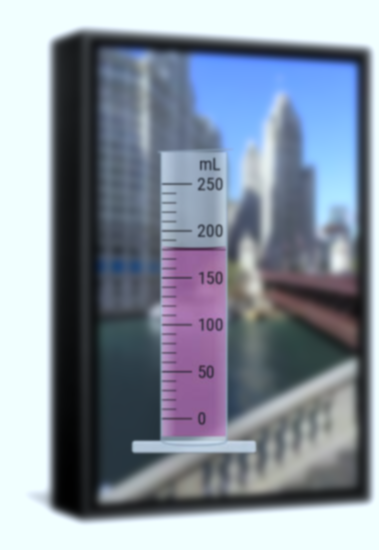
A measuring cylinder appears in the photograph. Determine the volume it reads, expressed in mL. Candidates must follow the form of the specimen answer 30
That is 180
